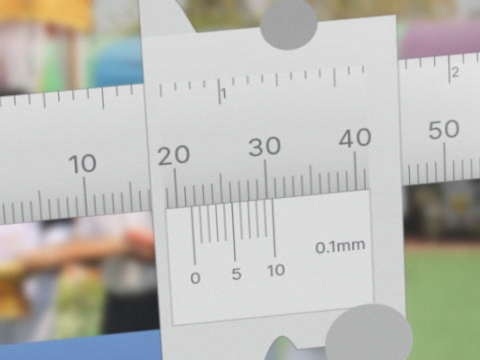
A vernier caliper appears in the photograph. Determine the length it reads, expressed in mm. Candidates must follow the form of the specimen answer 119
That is 21.6
